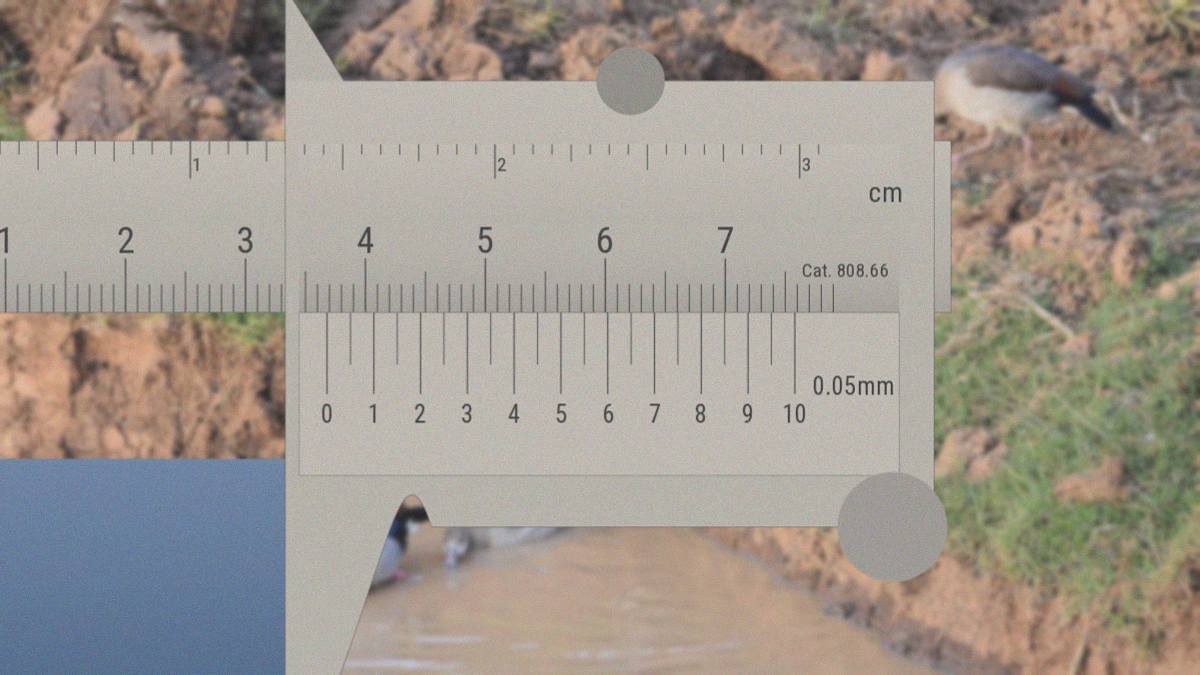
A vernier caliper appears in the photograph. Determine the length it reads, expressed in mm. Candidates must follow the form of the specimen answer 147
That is 36.8
